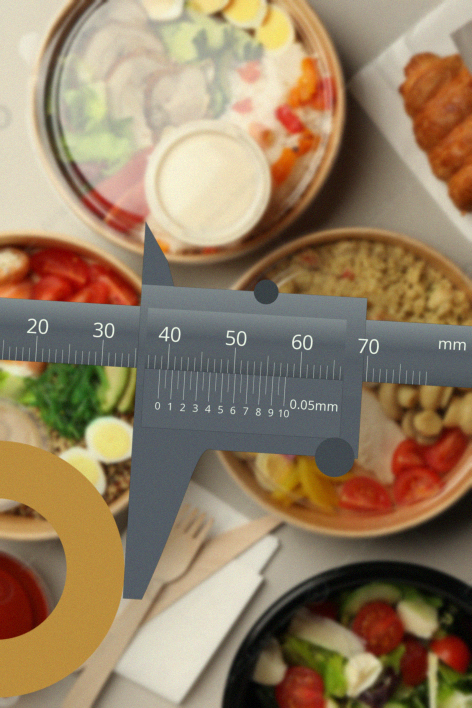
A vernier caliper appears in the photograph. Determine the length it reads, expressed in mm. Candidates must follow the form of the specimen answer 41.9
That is 38.8
